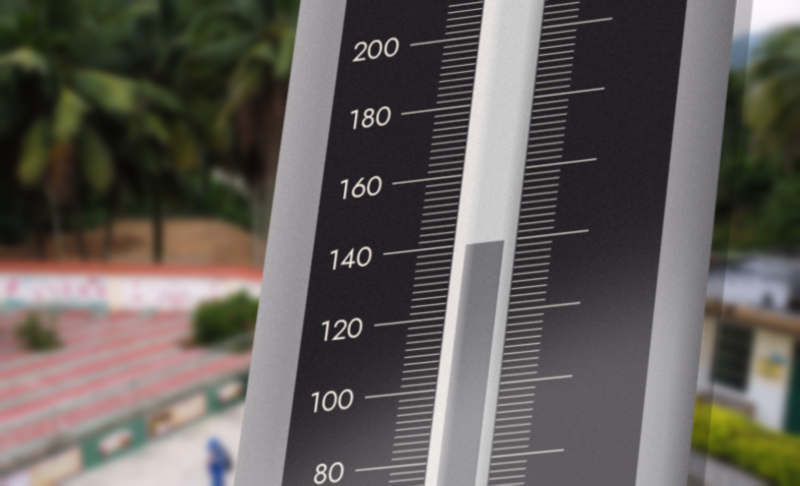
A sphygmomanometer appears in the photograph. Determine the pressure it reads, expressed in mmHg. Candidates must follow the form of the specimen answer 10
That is 140
